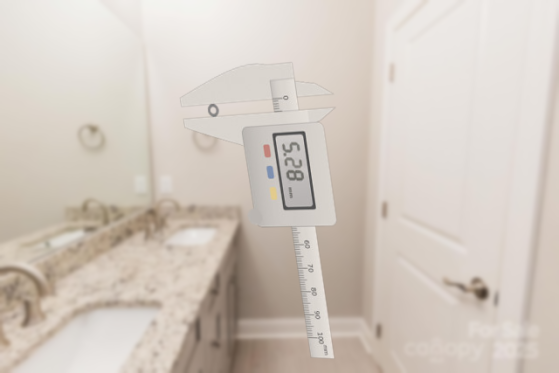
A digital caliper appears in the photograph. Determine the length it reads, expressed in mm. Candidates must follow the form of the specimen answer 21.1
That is 5.28
